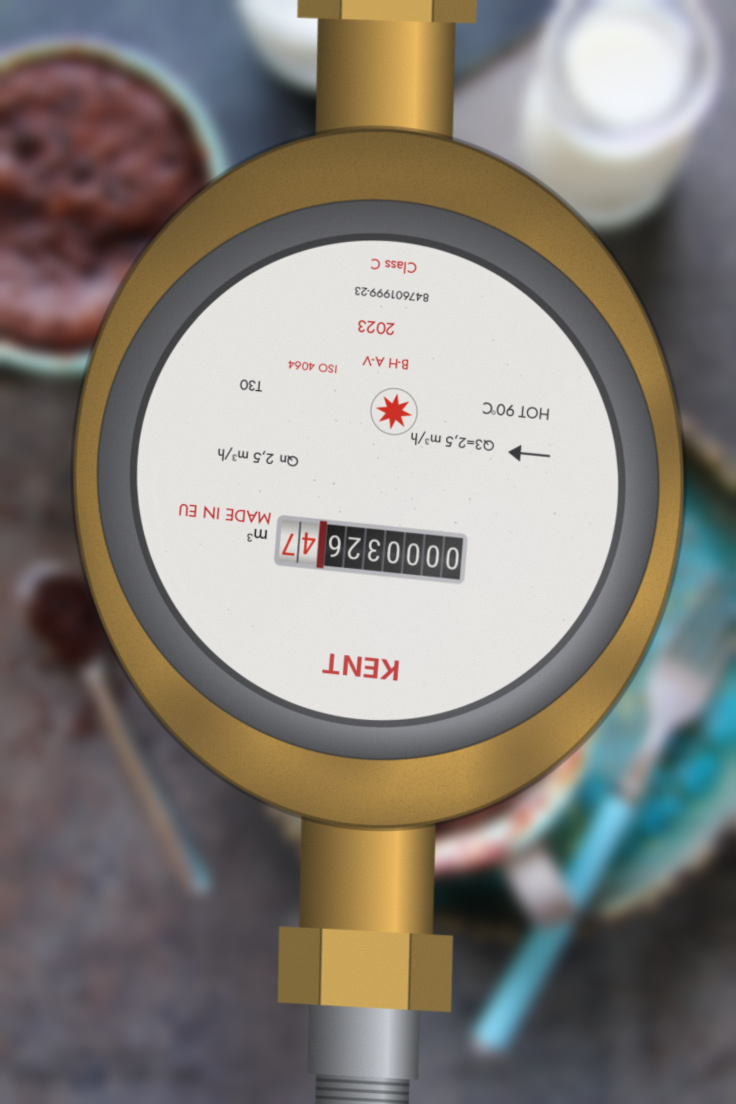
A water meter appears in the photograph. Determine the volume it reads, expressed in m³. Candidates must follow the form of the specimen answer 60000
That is 326.47
